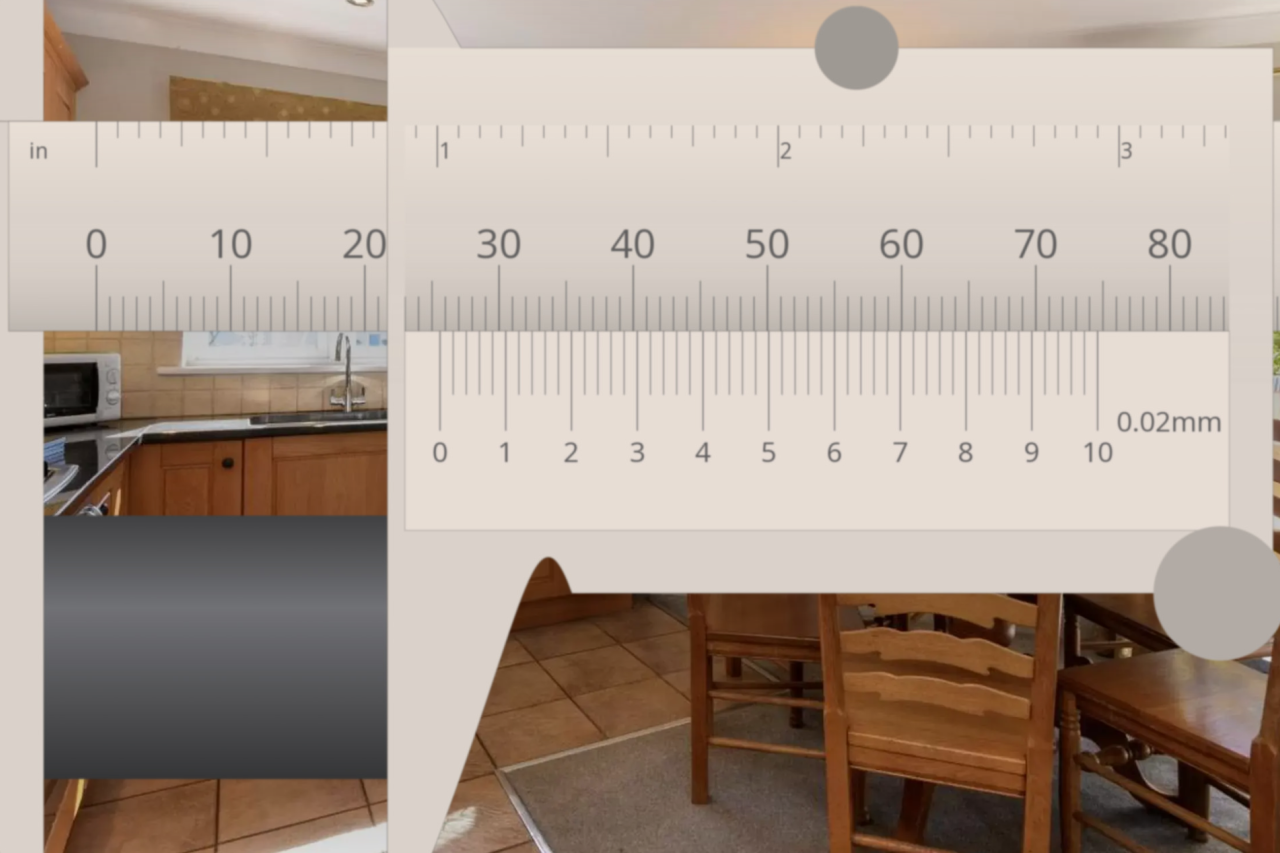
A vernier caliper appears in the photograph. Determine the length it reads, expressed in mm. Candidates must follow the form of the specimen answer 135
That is 25.6
